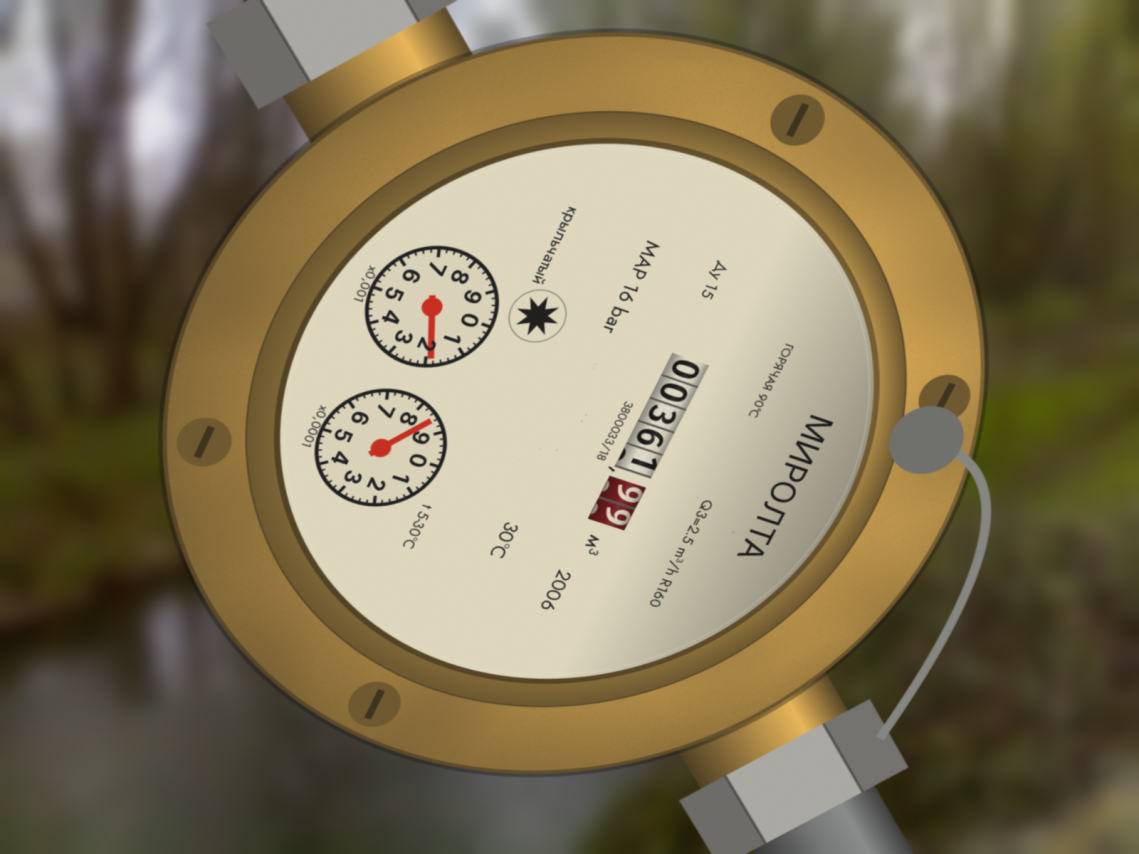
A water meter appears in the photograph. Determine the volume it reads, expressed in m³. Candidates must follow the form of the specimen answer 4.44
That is 361.9918
